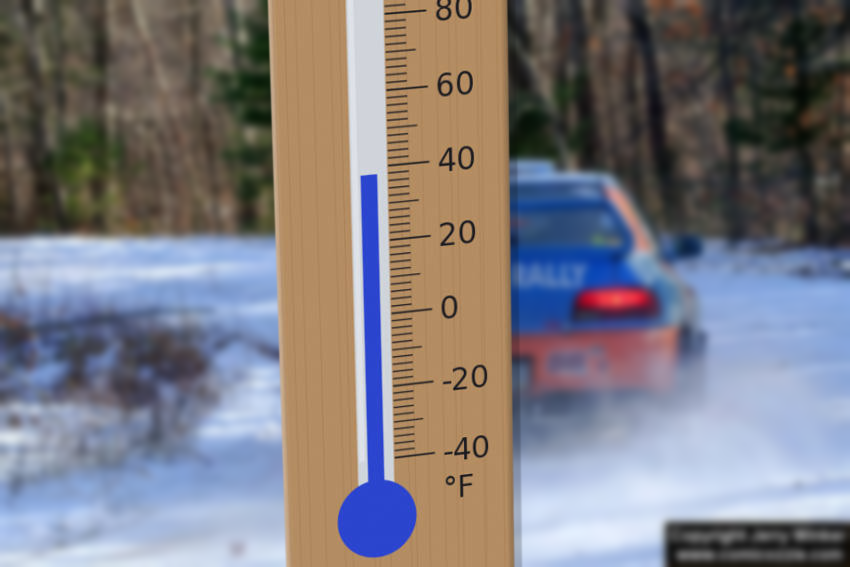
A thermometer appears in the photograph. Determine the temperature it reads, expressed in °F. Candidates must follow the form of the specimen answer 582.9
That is 38
